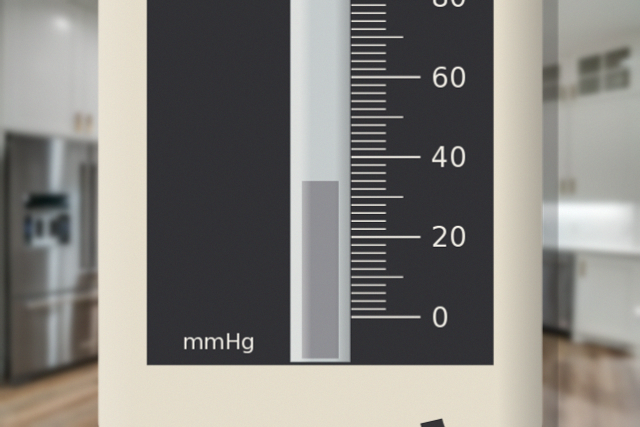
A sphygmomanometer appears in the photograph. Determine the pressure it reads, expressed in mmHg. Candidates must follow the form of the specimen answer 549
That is 34
